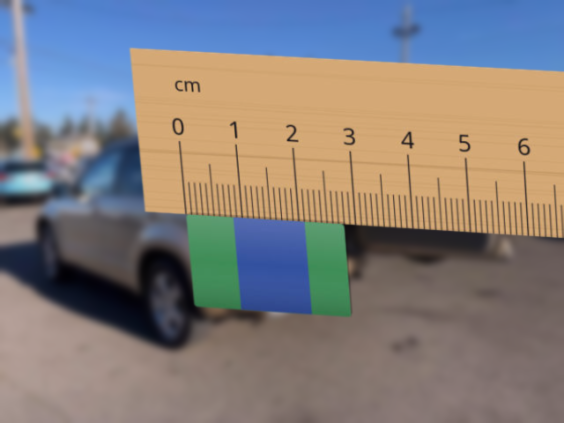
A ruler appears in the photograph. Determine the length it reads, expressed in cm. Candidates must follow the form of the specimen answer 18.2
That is 2.8
